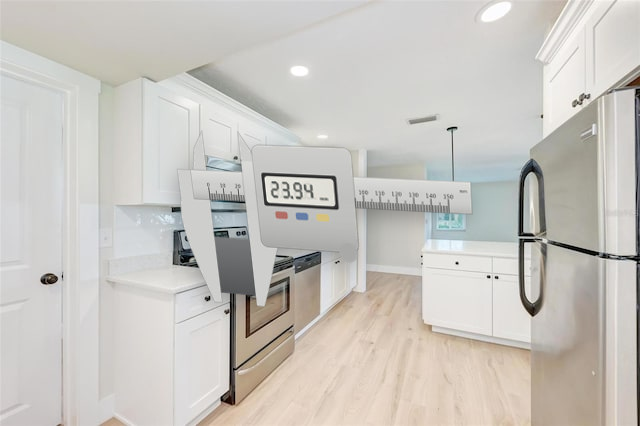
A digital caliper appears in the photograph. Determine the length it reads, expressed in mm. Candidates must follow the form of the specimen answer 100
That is 23.94
